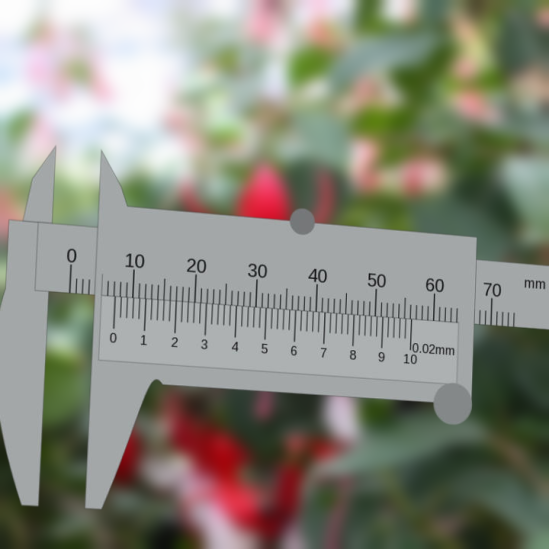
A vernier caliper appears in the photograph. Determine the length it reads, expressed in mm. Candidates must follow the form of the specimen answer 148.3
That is 7.2
